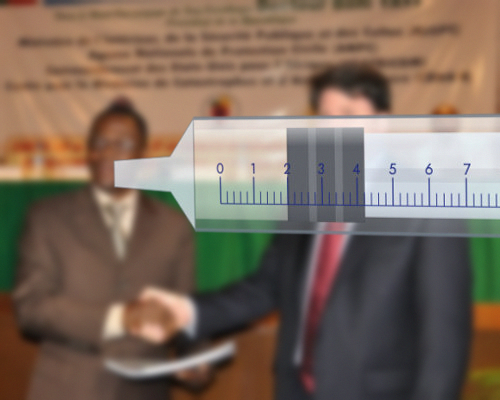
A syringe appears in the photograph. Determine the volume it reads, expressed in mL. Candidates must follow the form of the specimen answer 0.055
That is 2
